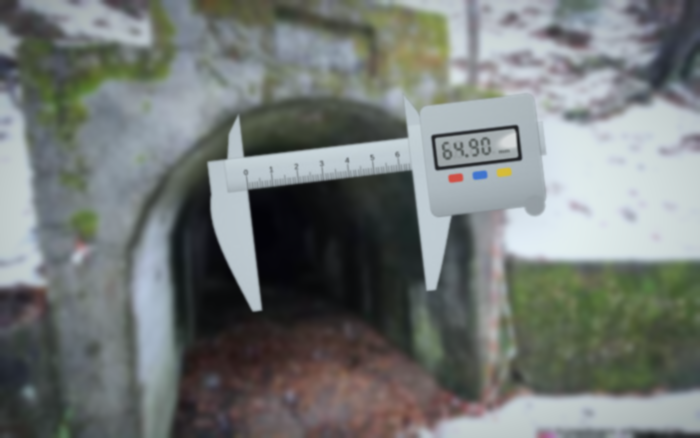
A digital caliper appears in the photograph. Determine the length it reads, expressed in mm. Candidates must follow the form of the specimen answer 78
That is 64.90
